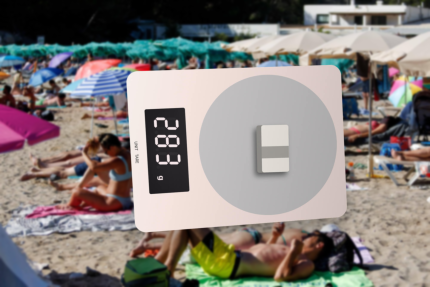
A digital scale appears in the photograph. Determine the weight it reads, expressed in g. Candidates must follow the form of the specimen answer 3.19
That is 283
